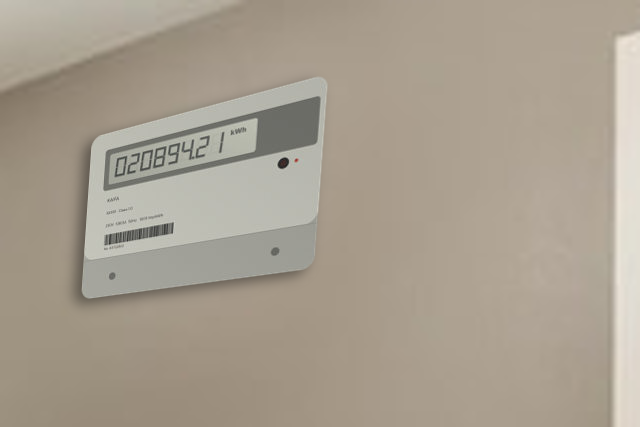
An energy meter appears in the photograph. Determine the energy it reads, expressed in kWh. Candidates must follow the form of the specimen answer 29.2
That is 20894.21
